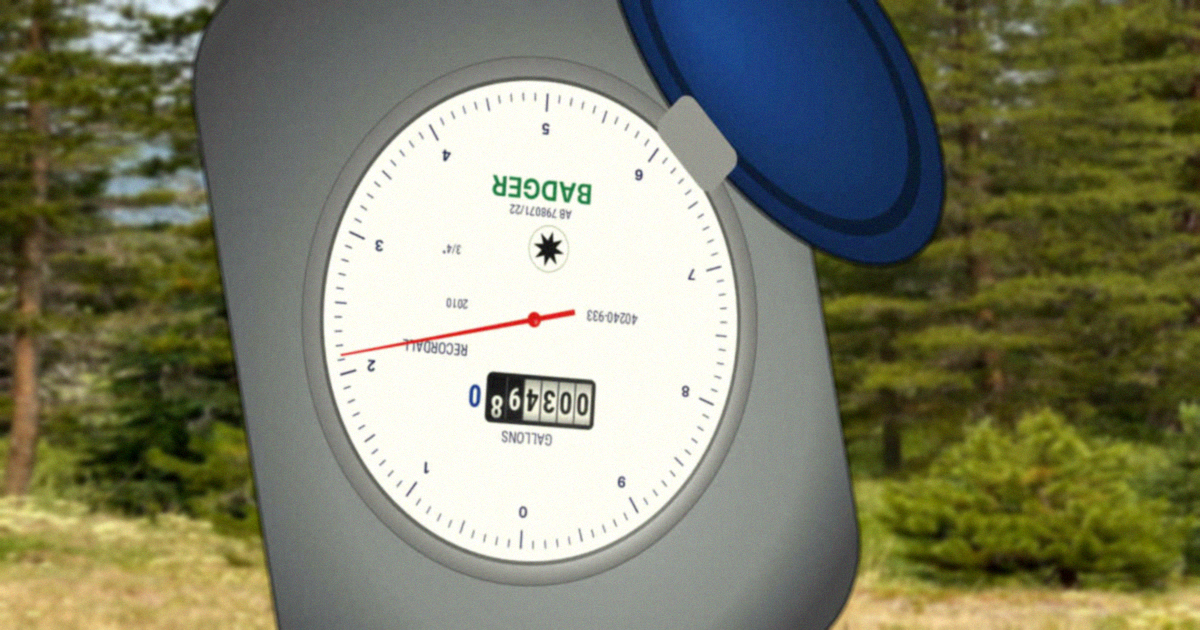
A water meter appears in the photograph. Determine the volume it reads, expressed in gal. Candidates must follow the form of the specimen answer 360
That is 34982.1
